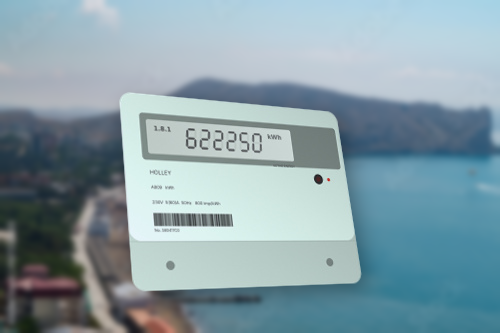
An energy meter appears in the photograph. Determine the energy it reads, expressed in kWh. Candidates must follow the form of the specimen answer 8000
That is 622250
